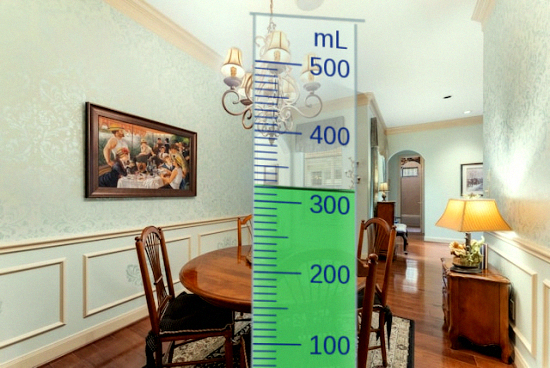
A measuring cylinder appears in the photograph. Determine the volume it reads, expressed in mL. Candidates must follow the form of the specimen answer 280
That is 320
